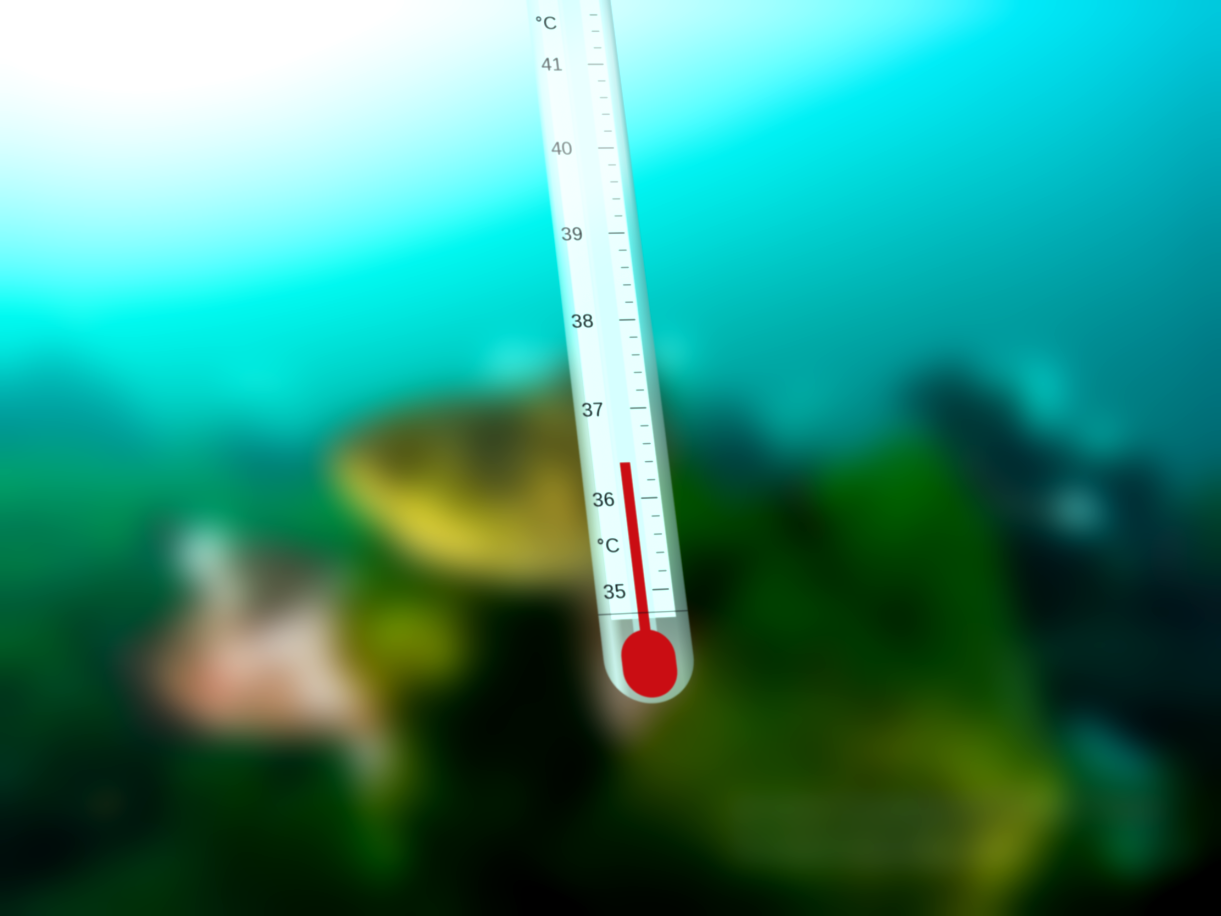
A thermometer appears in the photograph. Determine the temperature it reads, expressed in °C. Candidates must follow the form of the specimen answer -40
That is 36.4
